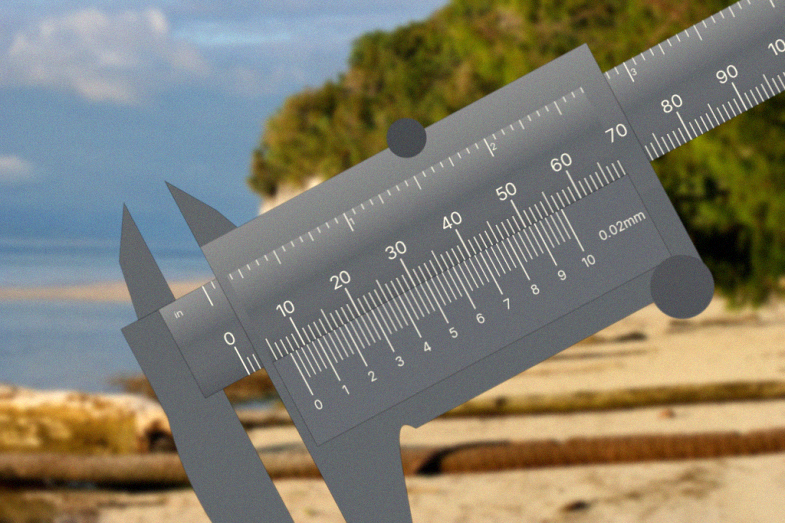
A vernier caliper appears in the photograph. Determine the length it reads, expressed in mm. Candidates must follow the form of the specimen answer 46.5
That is 7.4
